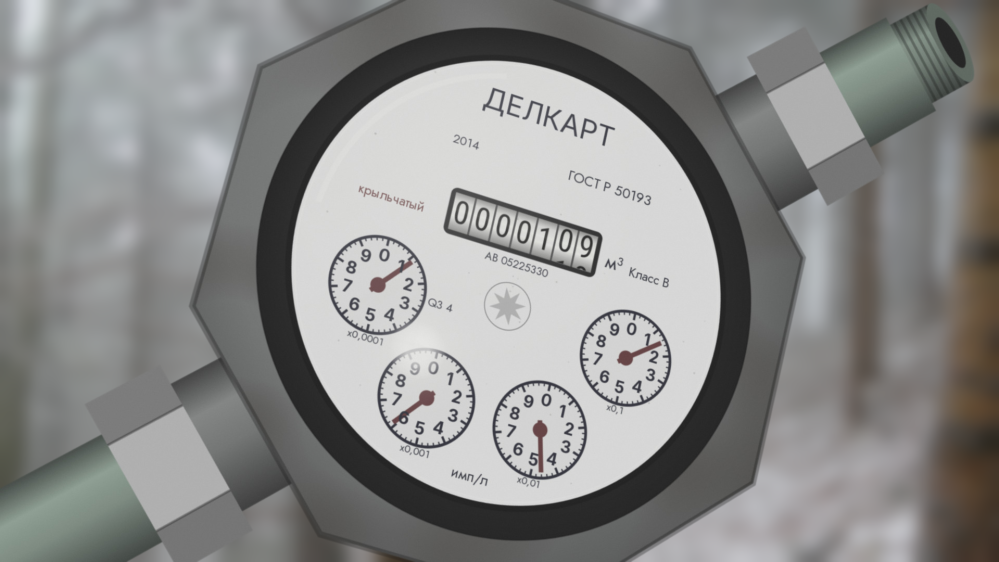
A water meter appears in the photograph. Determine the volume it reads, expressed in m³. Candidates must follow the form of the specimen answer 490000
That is 109.1461
